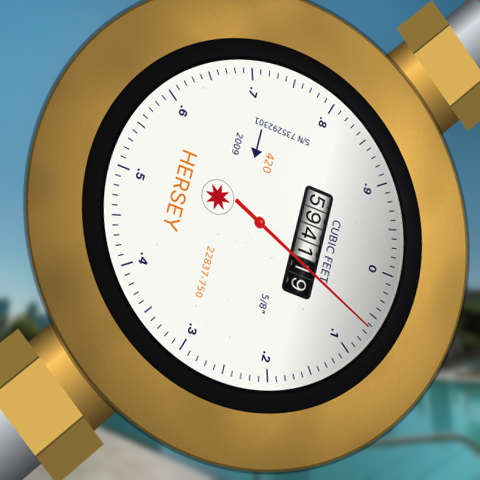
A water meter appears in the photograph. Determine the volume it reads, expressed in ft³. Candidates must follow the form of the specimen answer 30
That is 594119.06
